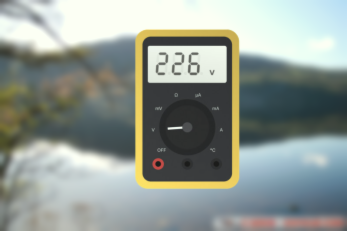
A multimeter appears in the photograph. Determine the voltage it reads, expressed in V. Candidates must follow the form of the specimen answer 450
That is 226
